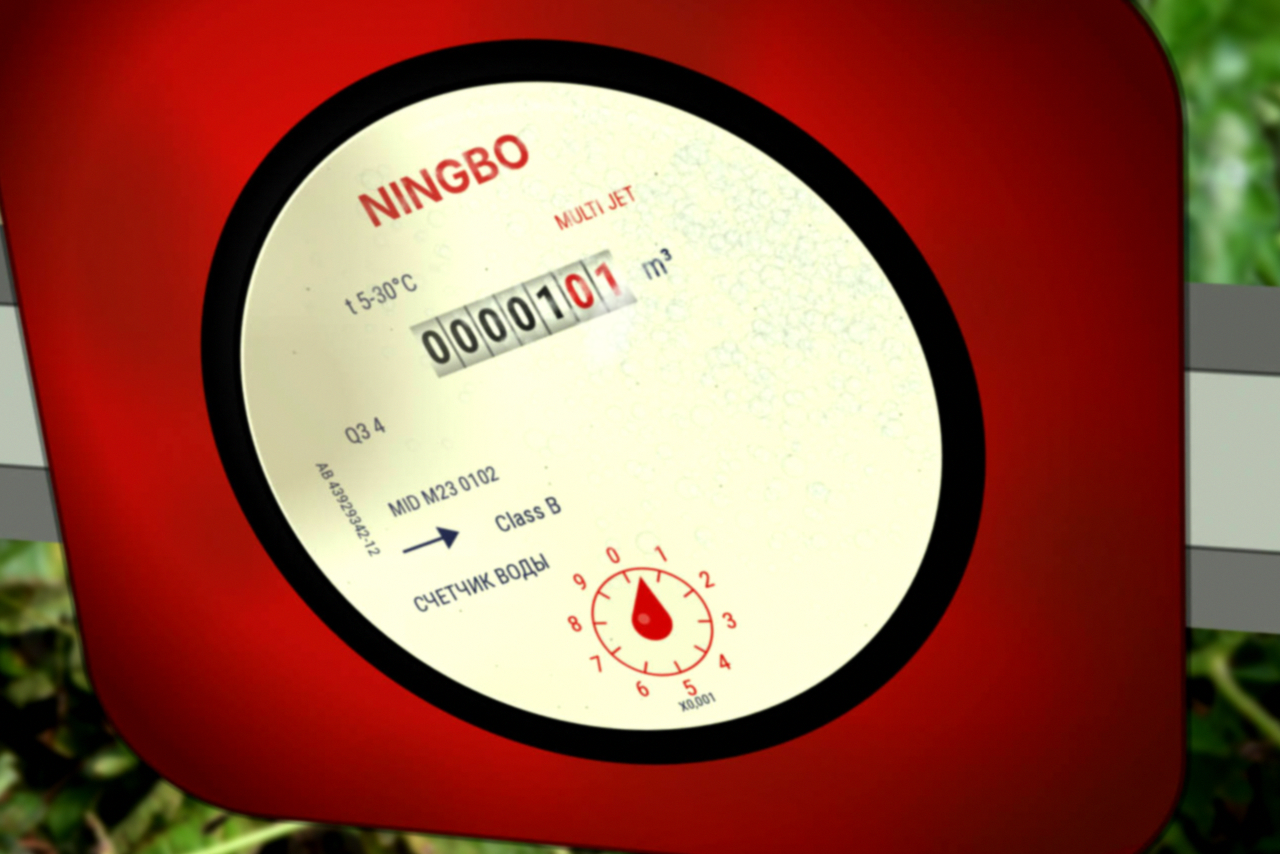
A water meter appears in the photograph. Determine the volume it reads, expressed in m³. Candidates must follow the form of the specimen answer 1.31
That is 1.010
